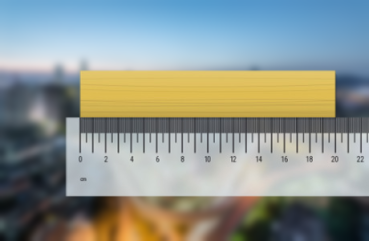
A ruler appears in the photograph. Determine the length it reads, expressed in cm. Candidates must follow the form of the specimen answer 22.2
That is 20
